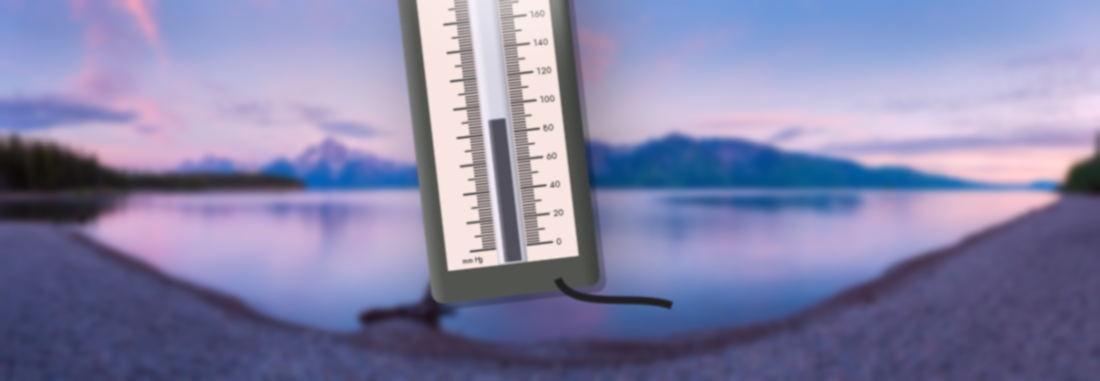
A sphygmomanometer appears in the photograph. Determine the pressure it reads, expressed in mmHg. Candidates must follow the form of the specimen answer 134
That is 90
